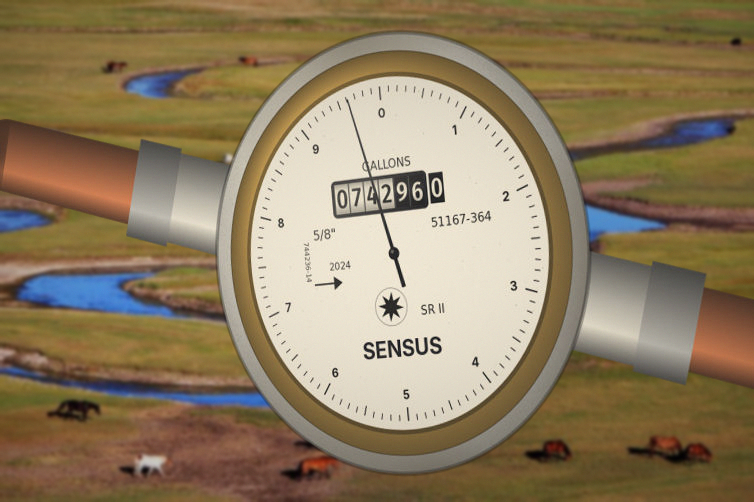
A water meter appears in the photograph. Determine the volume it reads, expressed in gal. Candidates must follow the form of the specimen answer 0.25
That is 742959.6
